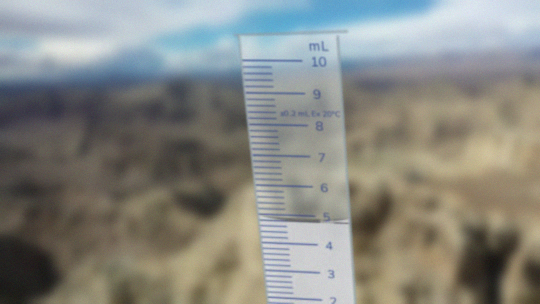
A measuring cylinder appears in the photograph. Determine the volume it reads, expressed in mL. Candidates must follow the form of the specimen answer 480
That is 4.8
